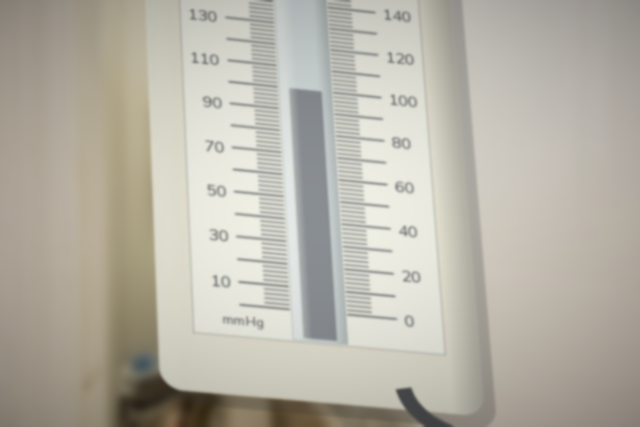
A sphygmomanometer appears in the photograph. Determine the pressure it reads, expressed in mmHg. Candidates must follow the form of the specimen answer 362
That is 100
